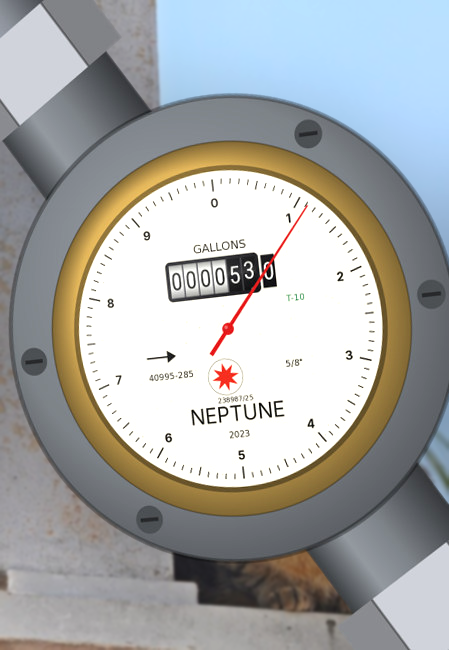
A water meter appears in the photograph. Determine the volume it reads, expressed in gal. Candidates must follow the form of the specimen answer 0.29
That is 531.1
